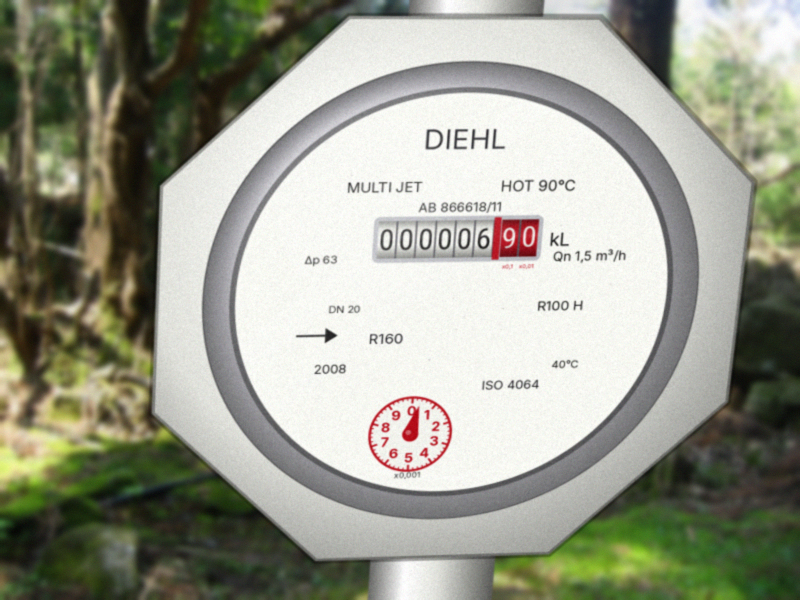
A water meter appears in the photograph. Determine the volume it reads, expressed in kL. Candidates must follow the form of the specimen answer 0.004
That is 6.900
